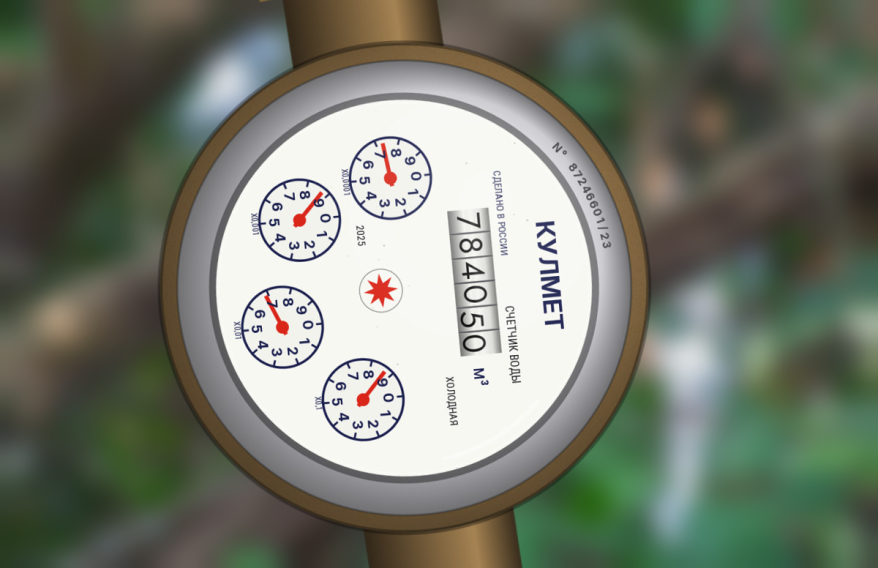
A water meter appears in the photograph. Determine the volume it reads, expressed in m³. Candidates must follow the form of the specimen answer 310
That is 784049.8687
